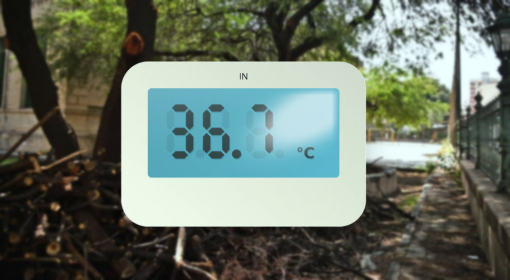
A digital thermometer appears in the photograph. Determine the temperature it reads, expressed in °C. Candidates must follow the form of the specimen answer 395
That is 36.7
